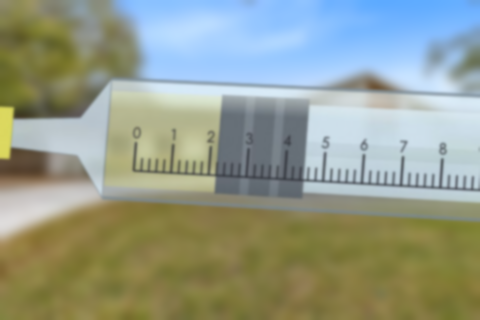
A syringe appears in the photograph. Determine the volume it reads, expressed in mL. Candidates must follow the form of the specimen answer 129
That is 2.2
